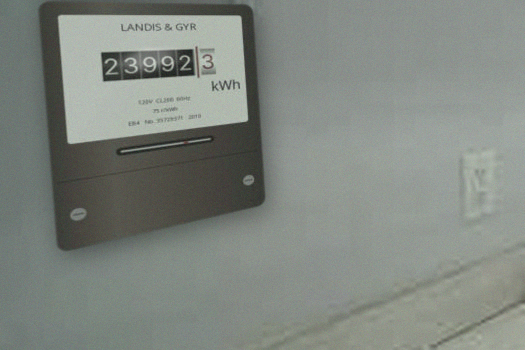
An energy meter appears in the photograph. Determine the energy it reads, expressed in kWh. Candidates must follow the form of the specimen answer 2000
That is 23992.3
